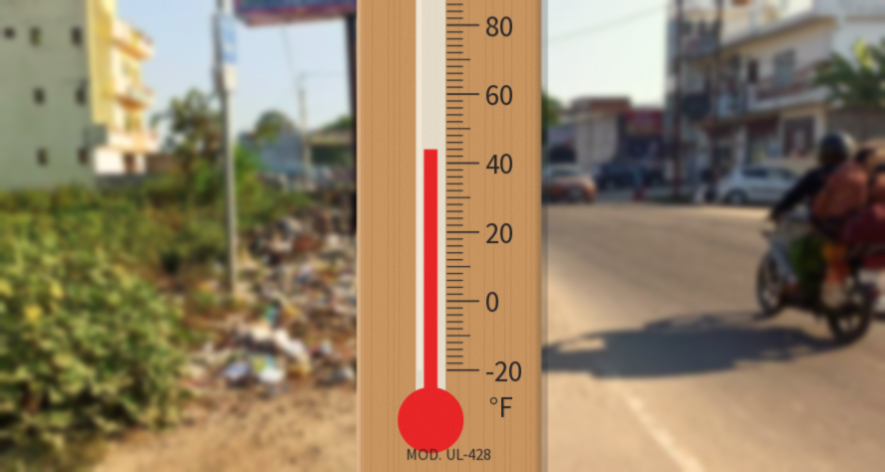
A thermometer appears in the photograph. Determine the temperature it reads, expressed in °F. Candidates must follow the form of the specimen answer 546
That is 44
